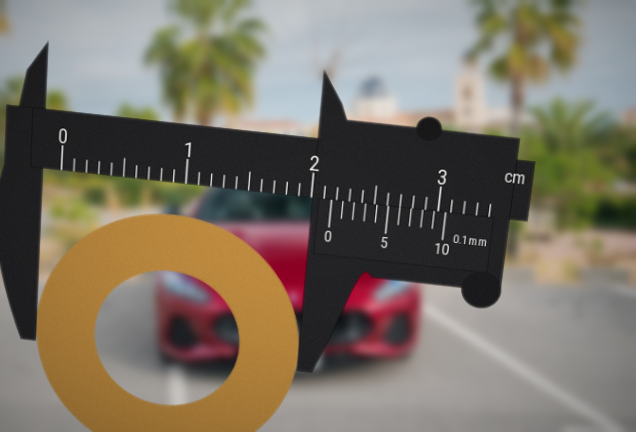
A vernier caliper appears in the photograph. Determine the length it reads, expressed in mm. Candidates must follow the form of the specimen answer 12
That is 21.6
